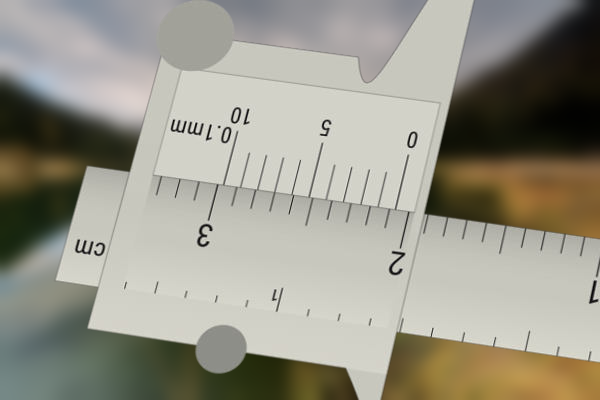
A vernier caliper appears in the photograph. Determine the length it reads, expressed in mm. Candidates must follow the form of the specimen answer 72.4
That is 20.7
